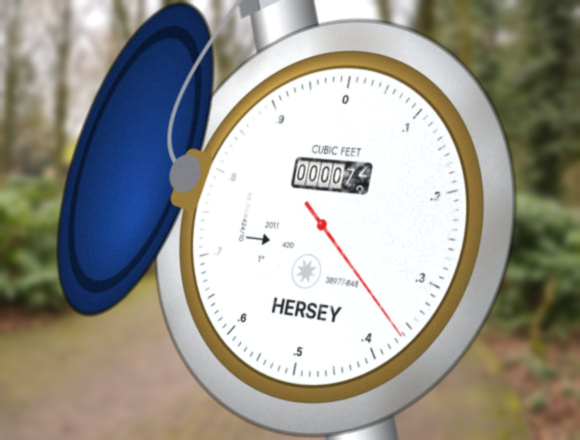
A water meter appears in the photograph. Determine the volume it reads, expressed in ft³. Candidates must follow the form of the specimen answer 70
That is 72.36
